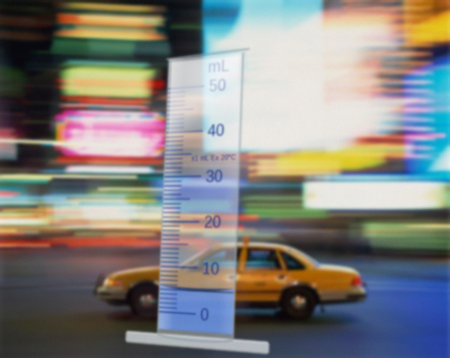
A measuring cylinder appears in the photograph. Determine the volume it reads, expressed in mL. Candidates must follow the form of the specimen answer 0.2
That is 5
